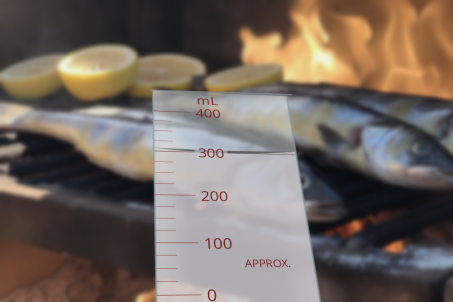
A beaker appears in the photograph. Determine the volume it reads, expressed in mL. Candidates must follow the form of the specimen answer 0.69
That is 300
